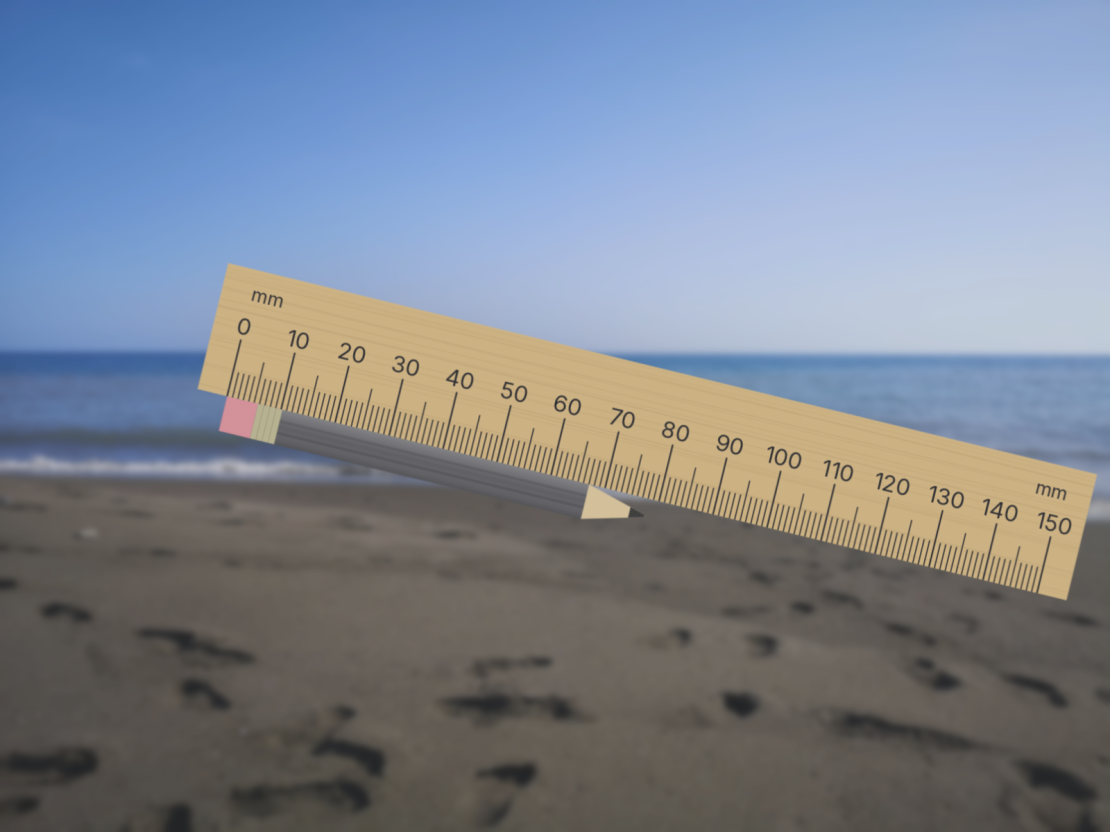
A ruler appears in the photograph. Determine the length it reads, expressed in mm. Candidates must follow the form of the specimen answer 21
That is 78
